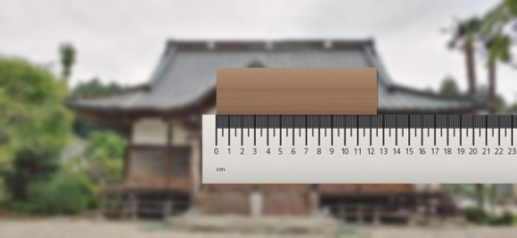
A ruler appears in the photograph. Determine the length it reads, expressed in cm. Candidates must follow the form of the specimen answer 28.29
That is 12.5
